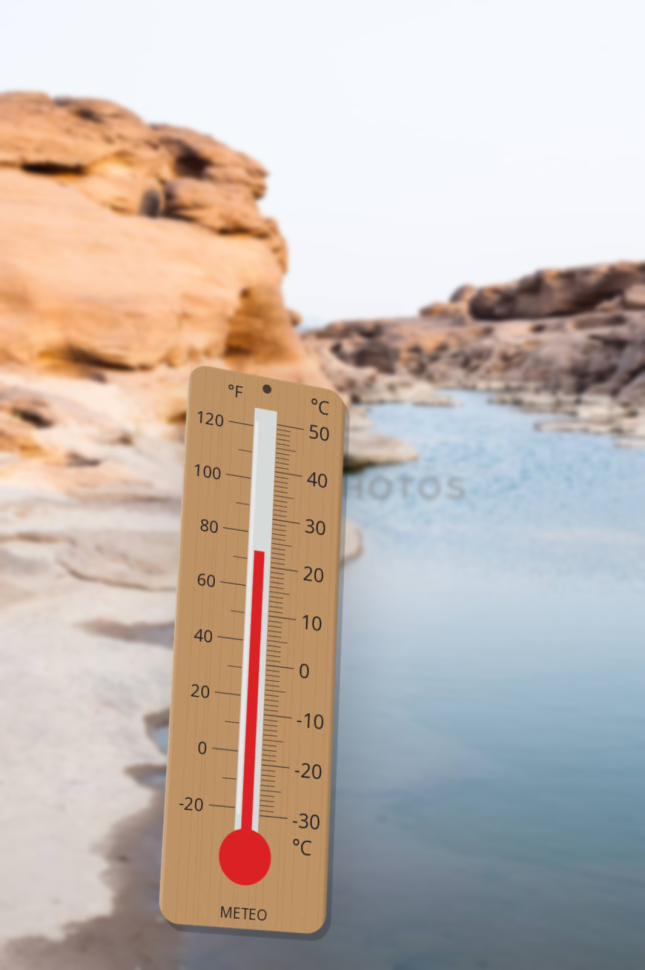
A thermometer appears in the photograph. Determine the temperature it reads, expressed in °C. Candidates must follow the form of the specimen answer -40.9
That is 23
